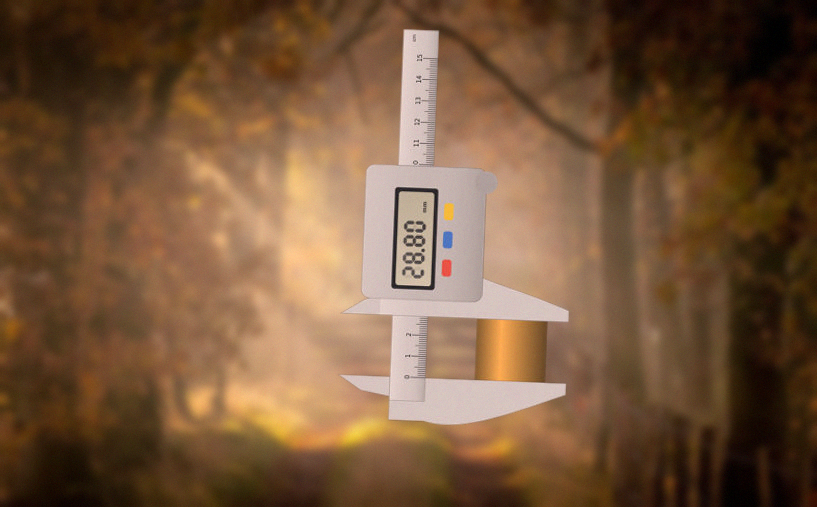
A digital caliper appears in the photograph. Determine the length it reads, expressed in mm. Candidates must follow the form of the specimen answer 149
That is 28.80
